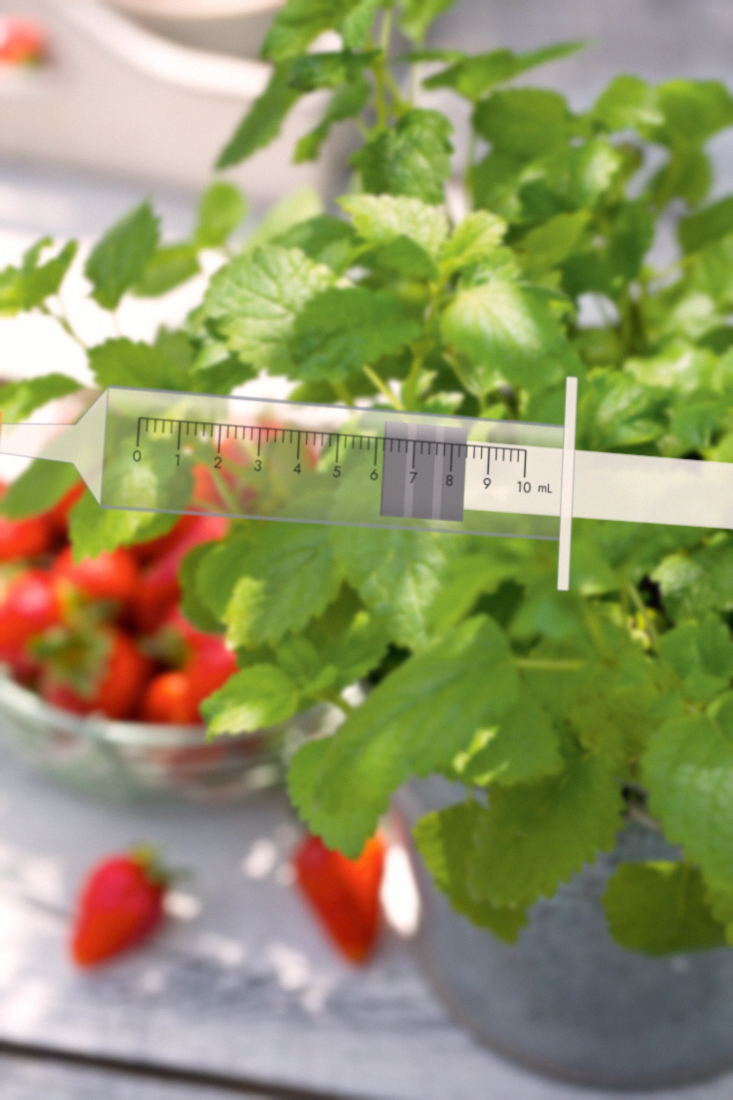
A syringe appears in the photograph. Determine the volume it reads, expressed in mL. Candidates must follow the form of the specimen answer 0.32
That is 6.2
